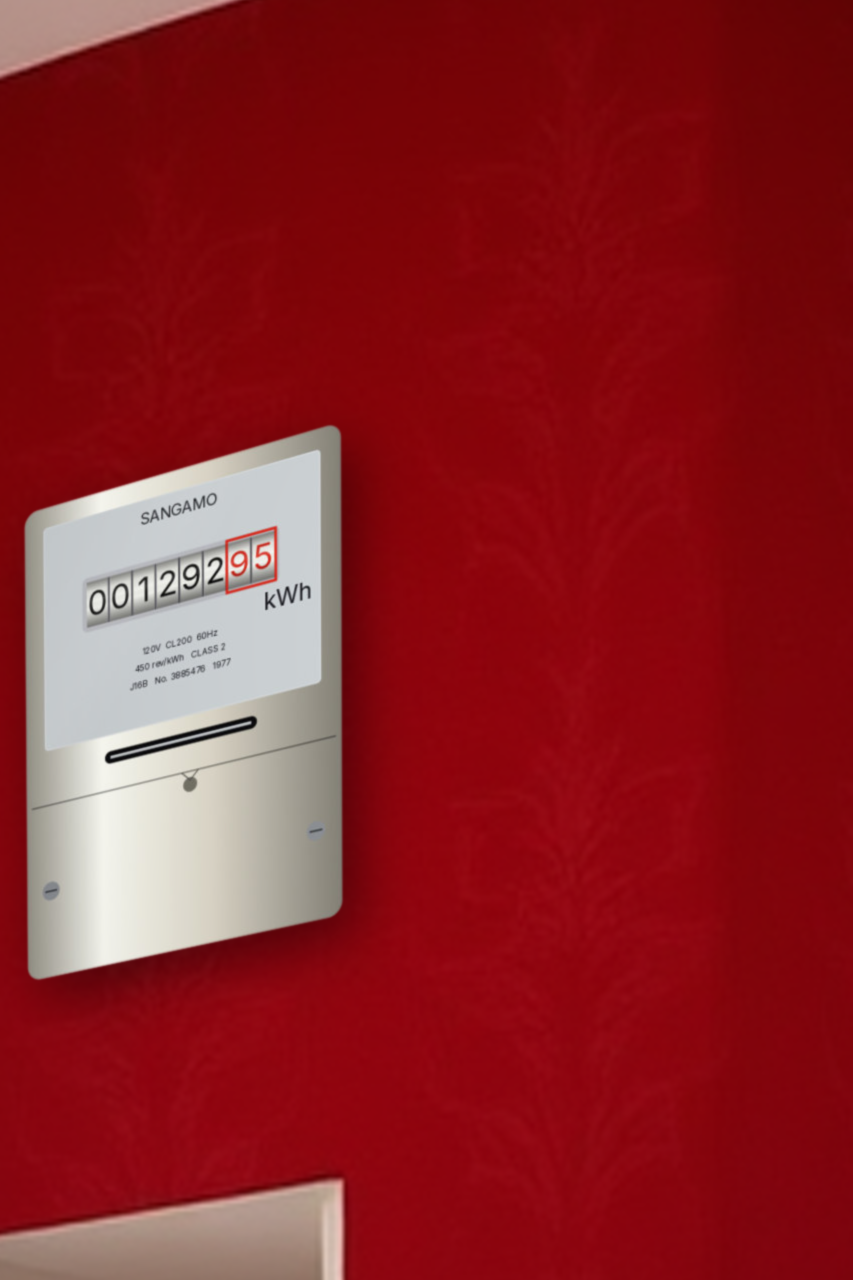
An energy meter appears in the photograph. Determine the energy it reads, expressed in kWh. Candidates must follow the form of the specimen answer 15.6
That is 1292.95
